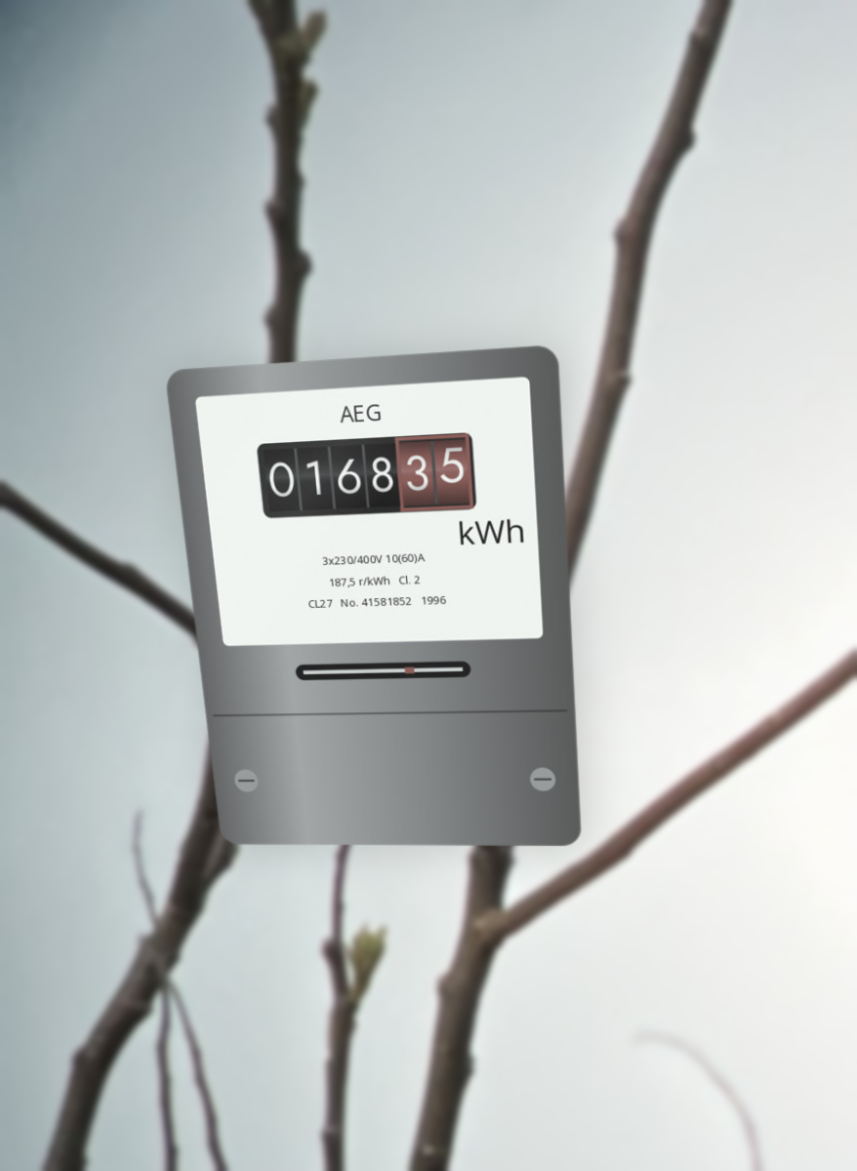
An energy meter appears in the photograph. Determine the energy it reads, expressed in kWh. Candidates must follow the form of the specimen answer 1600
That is 168.35
